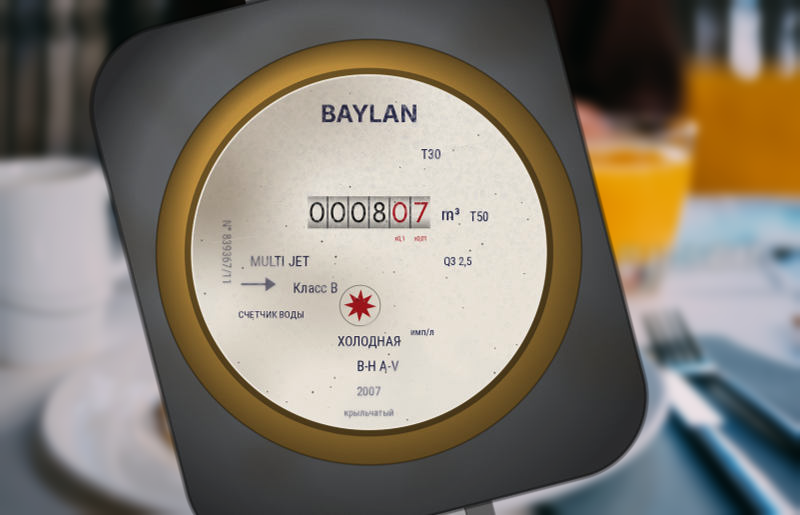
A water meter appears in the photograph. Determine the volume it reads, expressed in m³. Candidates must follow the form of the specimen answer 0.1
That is 8.07
